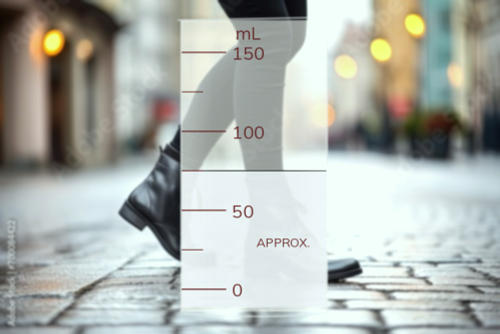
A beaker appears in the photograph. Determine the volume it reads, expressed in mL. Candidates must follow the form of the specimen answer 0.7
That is 75
